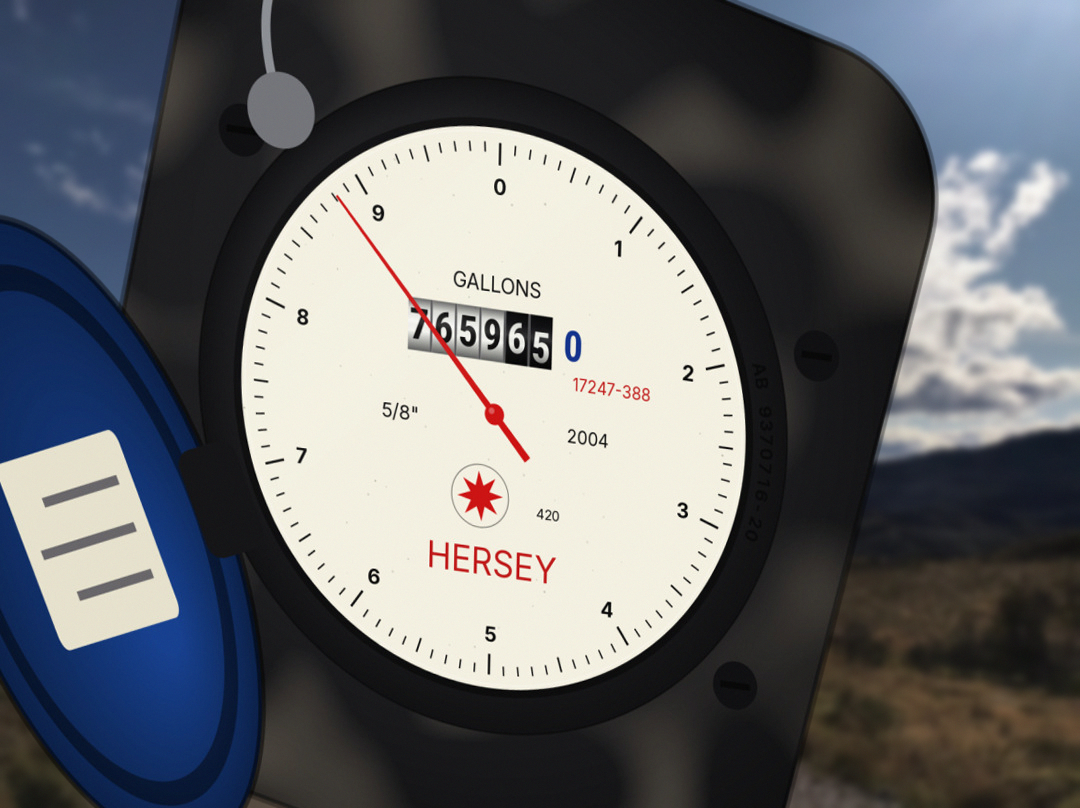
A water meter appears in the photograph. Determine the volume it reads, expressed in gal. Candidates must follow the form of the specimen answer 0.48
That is 7659648.8
